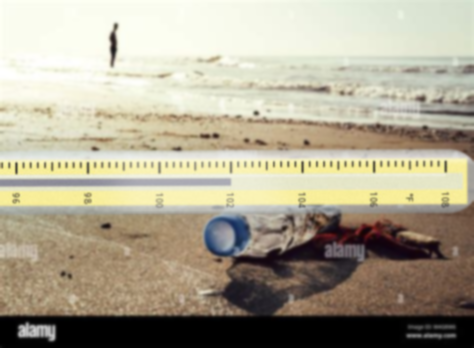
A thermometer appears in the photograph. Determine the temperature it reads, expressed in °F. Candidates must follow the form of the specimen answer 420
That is 102
